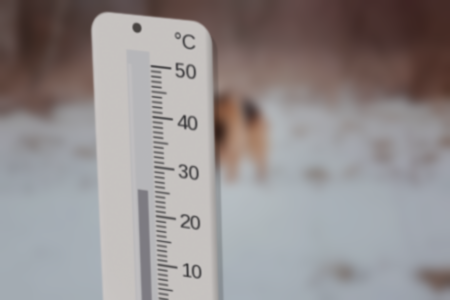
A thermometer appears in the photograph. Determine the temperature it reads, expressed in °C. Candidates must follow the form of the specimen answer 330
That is 25
